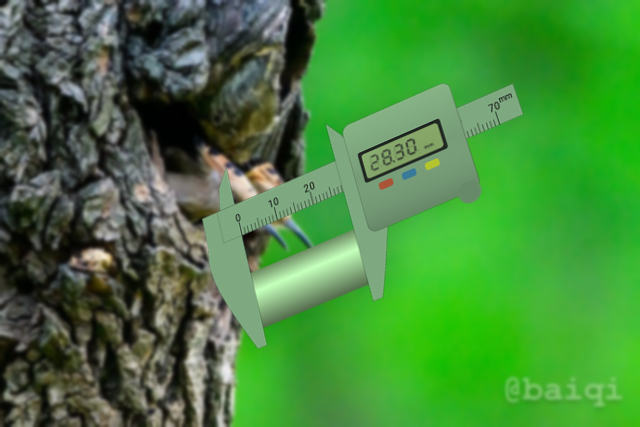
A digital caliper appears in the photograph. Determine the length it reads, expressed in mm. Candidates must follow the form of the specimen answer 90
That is 28.30
